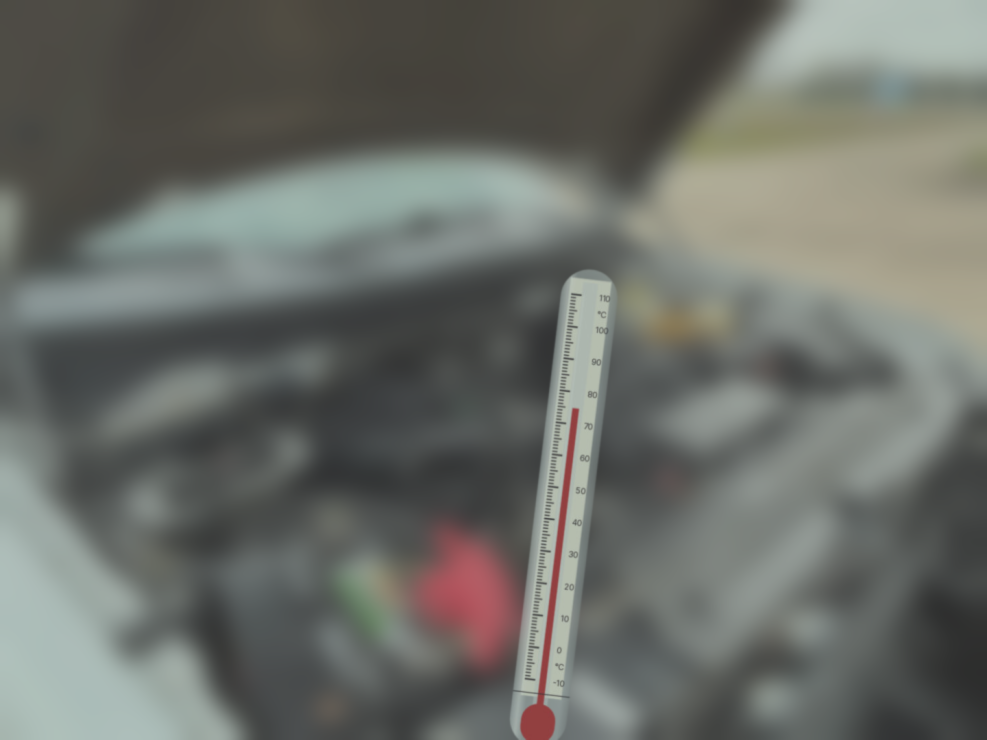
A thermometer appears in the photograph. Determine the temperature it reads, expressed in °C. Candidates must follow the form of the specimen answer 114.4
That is 75
